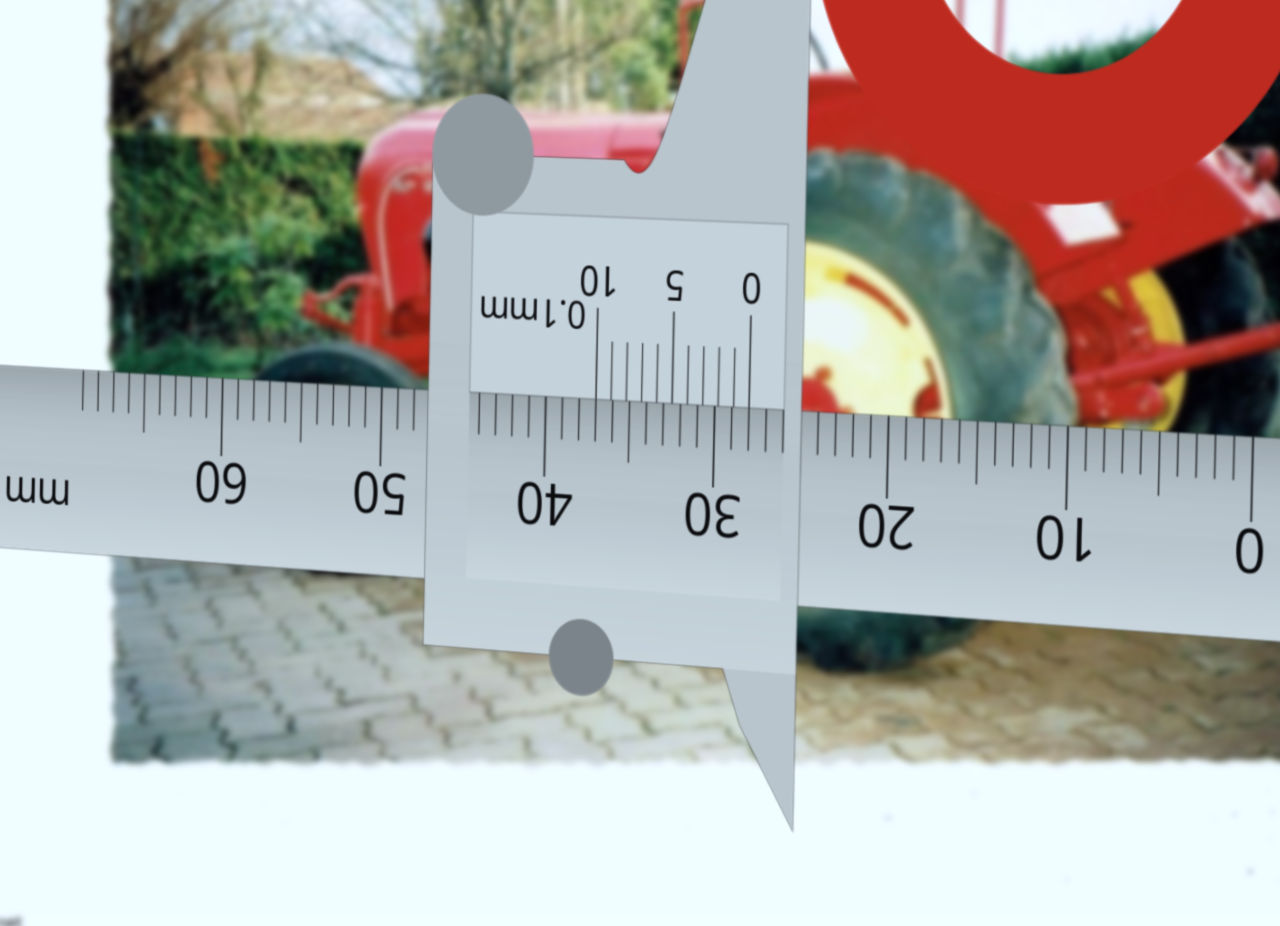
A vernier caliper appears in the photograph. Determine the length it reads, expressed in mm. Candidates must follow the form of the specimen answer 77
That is 28.0
